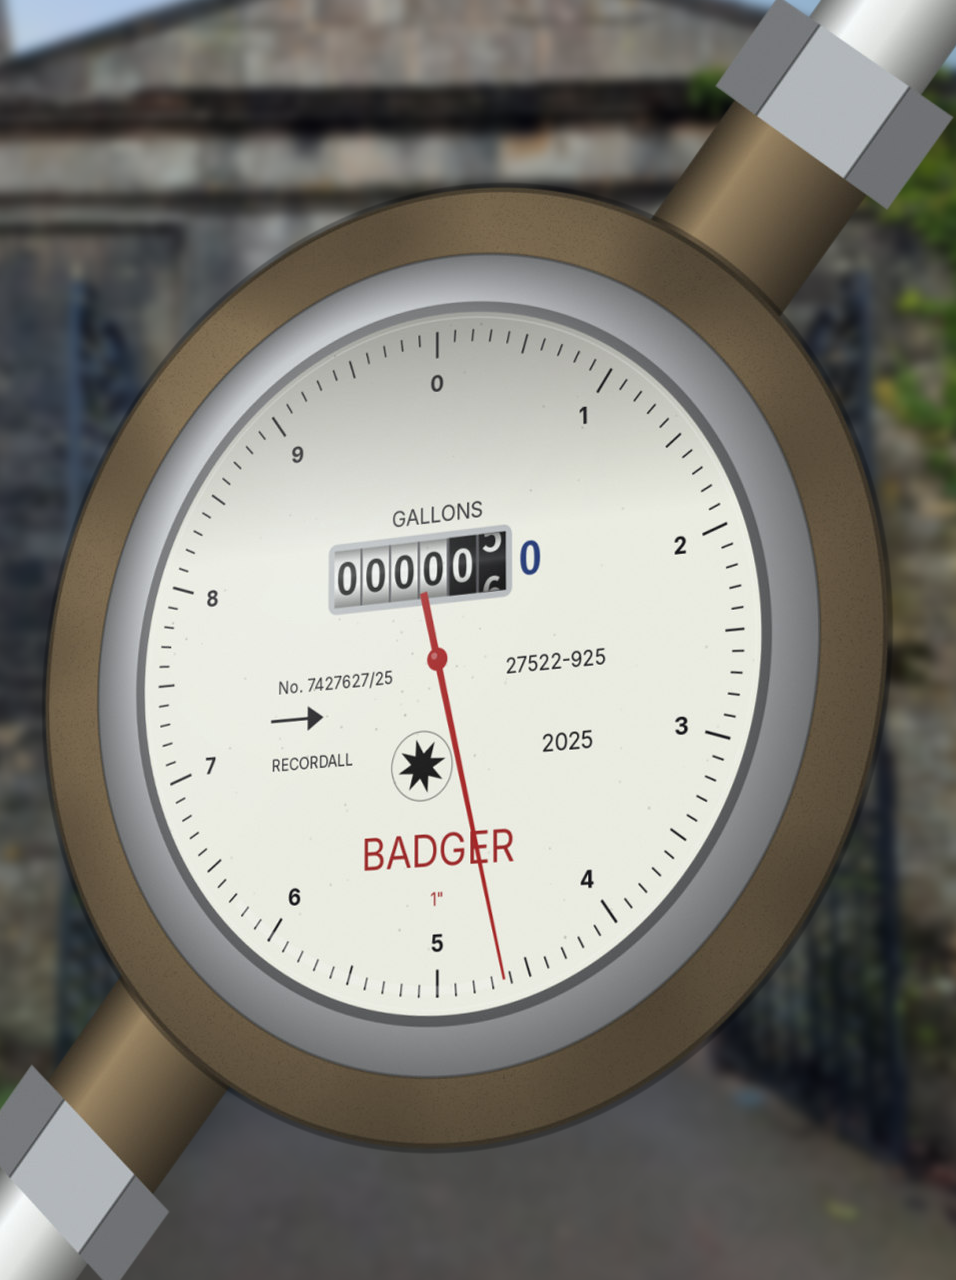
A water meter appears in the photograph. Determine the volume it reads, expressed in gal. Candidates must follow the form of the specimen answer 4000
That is 54.6
